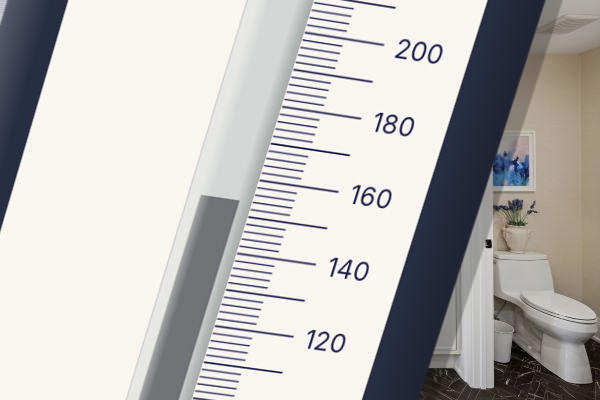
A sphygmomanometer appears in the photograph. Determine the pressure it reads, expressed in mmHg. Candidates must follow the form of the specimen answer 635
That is 154
